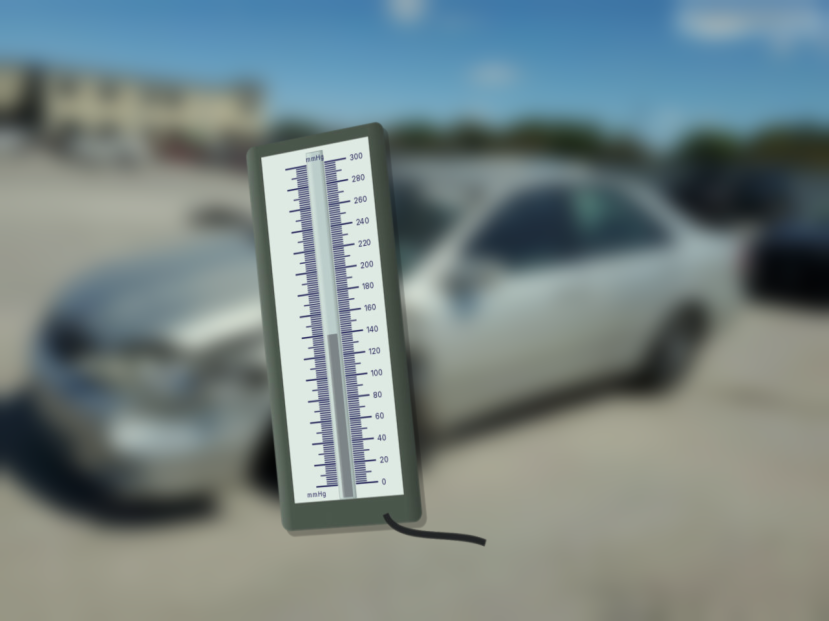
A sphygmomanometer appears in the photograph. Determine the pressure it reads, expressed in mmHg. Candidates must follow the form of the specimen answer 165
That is 140
